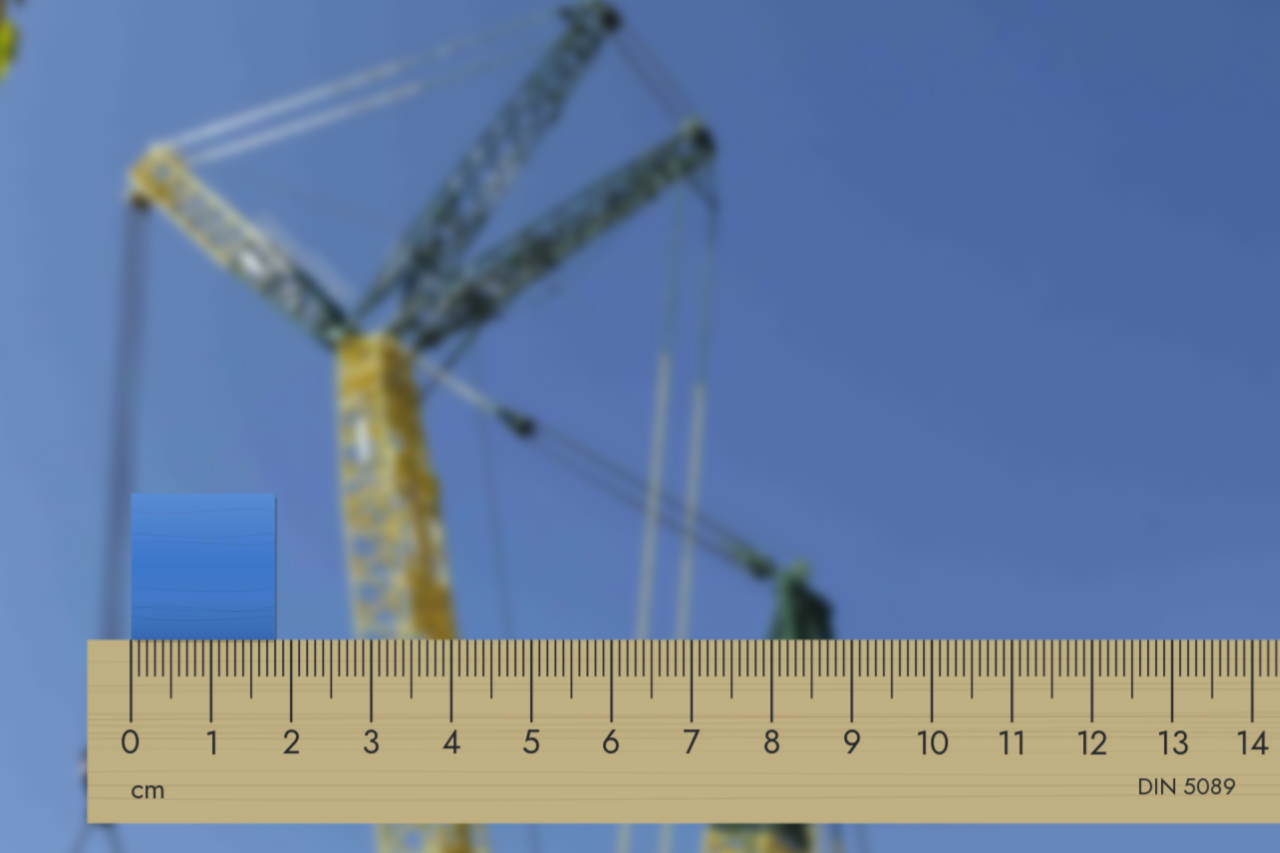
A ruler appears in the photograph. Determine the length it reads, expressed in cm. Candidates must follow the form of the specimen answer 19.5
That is 1.8
